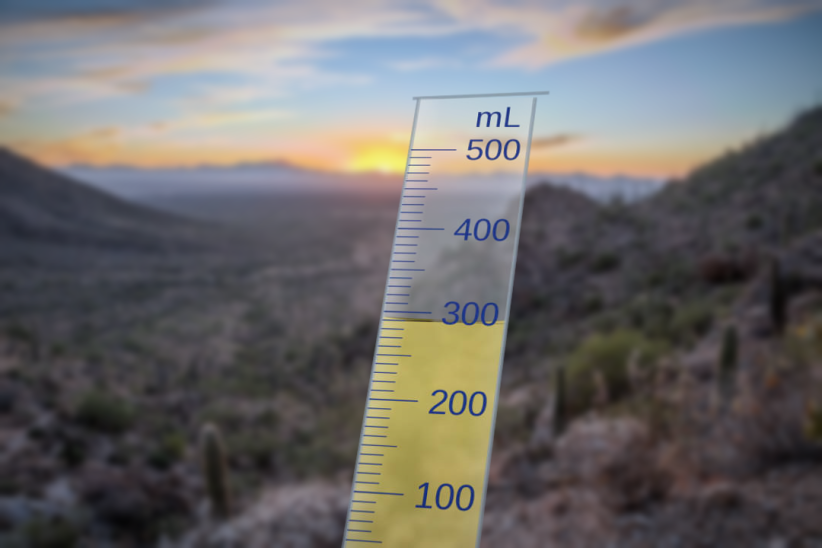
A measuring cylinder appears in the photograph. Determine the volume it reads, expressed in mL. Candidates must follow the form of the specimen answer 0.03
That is 290
